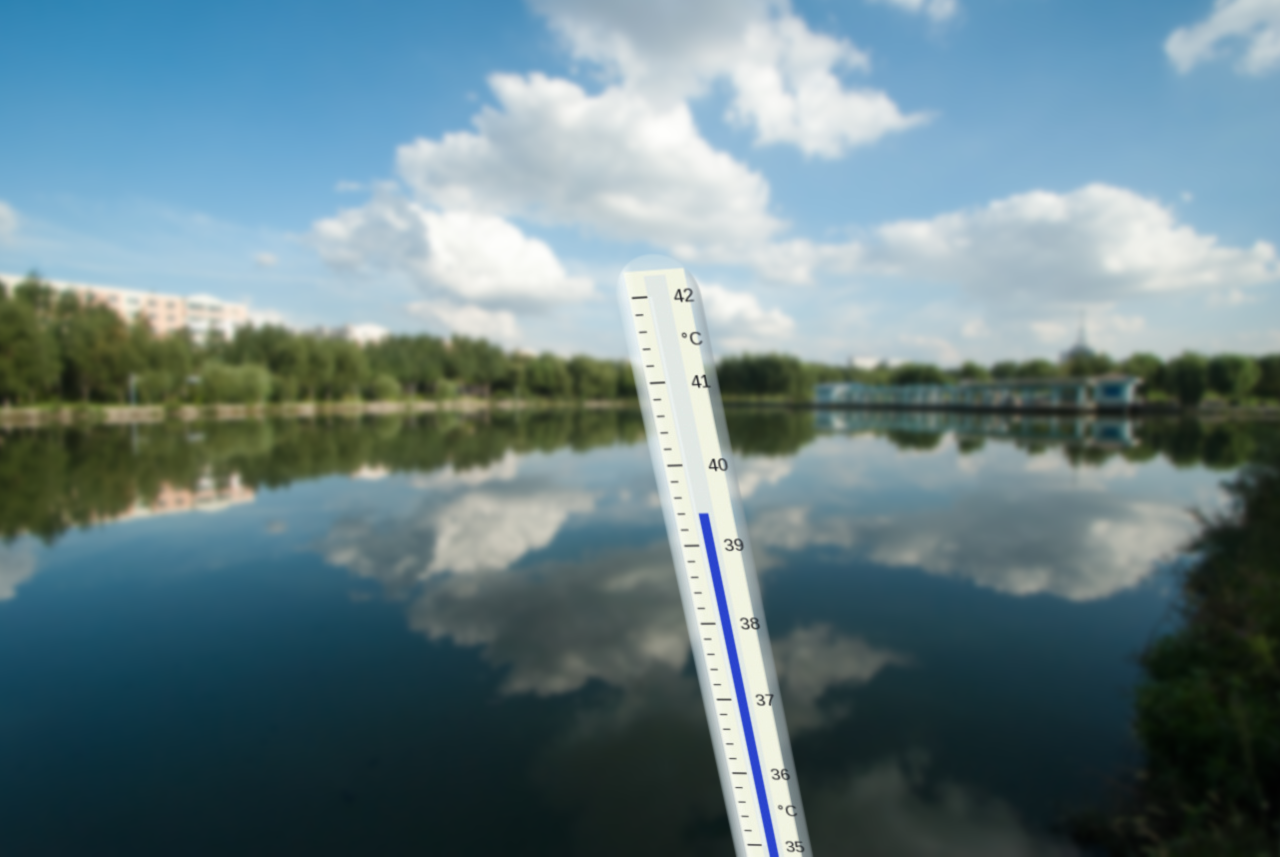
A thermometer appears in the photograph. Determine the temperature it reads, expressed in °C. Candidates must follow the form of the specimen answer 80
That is 39.4
